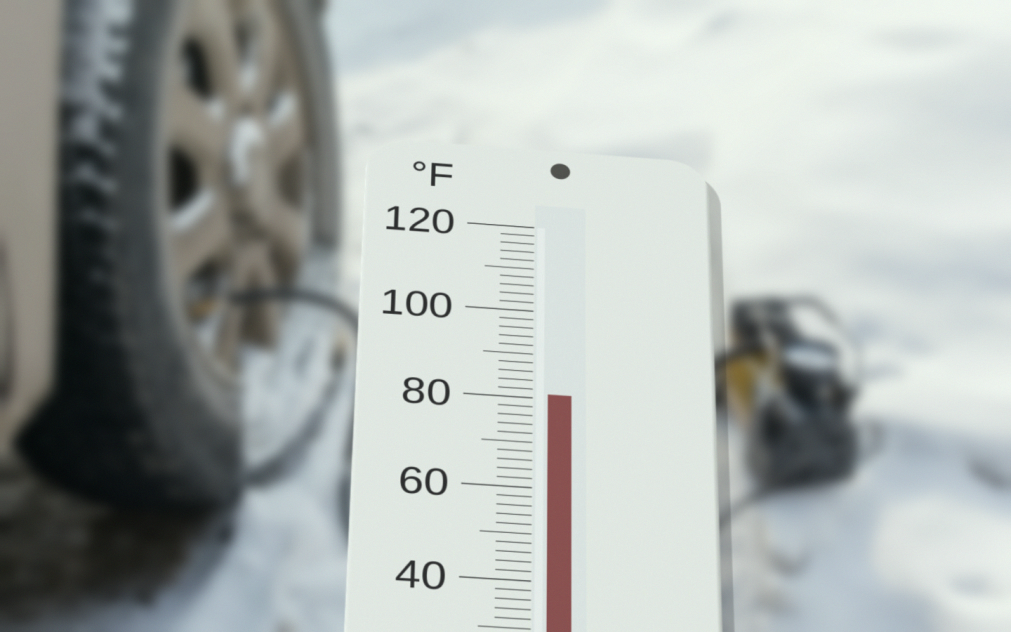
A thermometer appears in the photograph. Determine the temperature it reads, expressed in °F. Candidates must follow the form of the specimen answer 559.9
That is 81
